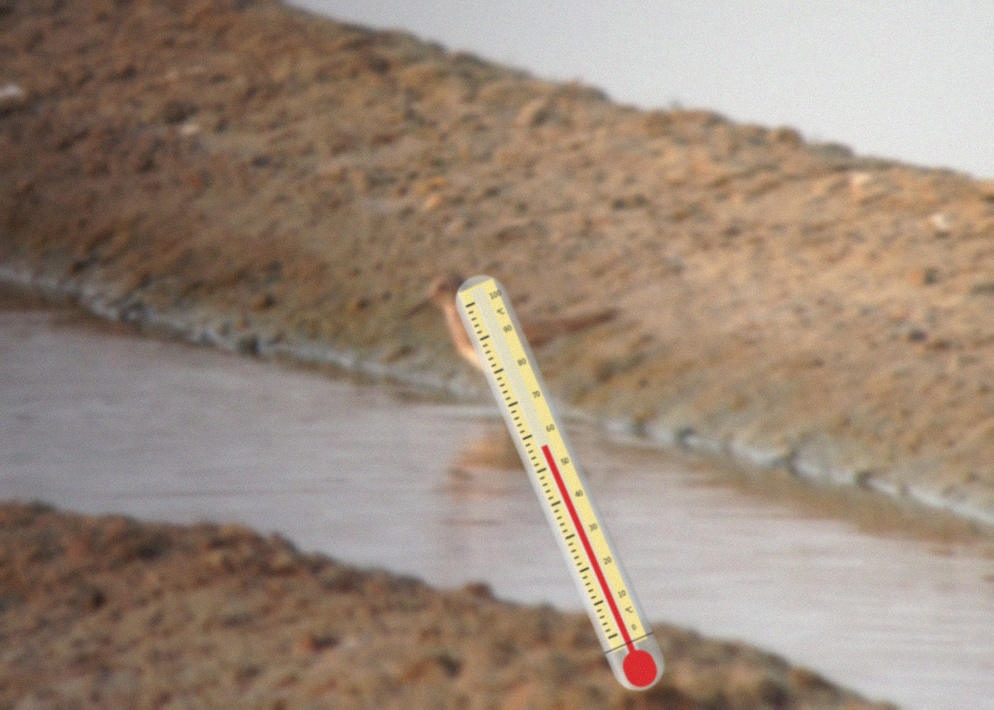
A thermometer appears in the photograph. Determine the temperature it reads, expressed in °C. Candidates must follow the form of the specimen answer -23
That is 56
